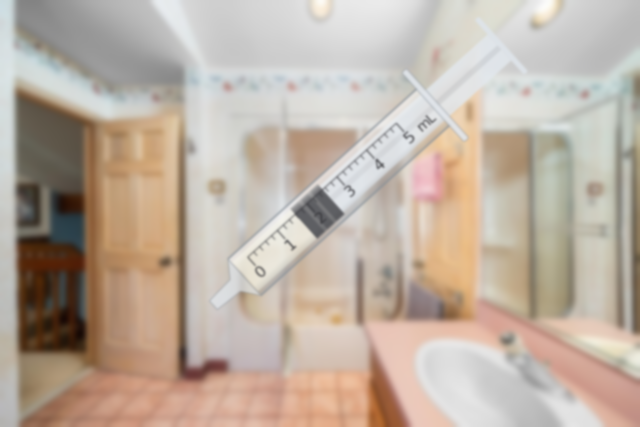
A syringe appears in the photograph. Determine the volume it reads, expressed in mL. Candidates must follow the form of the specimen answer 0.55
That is 1.6
